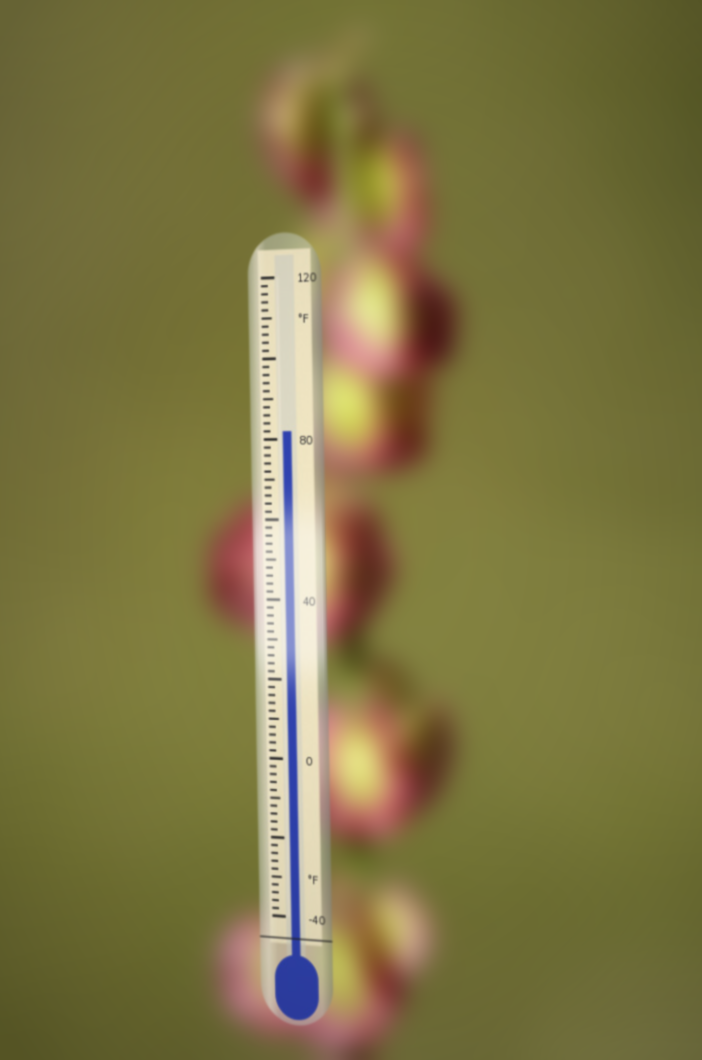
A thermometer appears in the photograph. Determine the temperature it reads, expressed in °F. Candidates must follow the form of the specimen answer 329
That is 82
